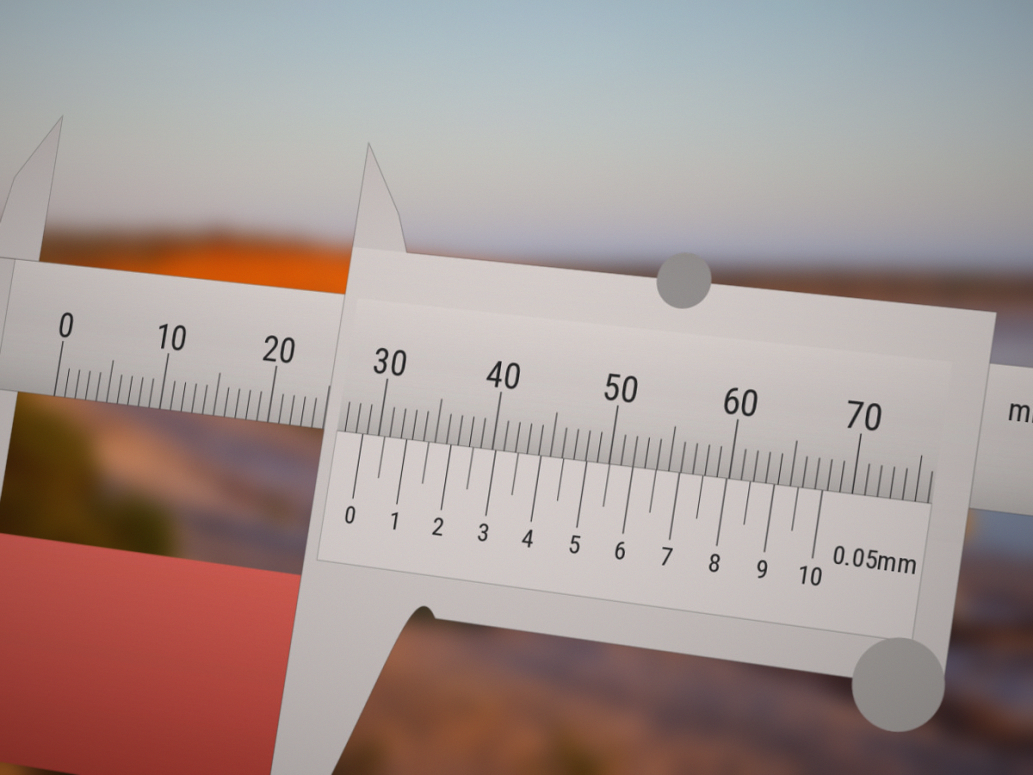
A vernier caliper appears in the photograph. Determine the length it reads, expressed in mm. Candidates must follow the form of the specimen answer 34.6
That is 28.6
